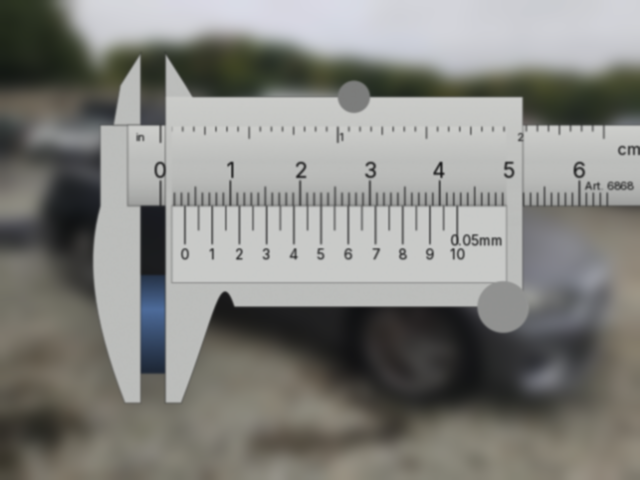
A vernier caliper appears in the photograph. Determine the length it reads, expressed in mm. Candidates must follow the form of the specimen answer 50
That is 3.5
